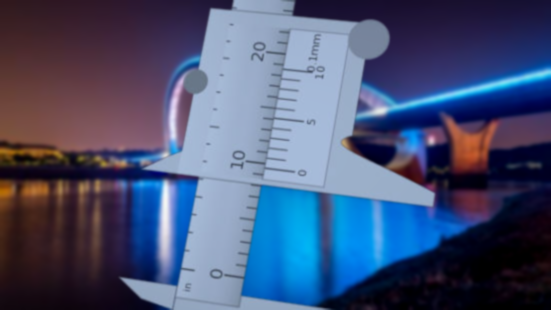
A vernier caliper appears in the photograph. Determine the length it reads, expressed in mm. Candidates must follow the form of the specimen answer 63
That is 9.6
